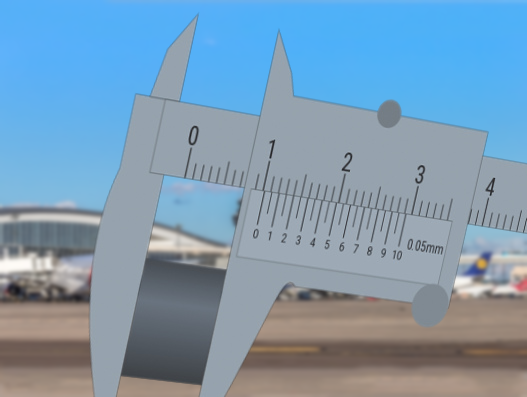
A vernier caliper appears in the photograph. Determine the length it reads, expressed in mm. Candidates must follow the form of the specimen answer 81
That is 10.2
